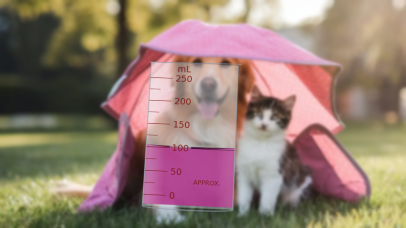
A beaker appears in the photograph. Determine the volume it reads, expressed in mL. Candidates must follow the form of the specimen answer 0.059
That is 100
